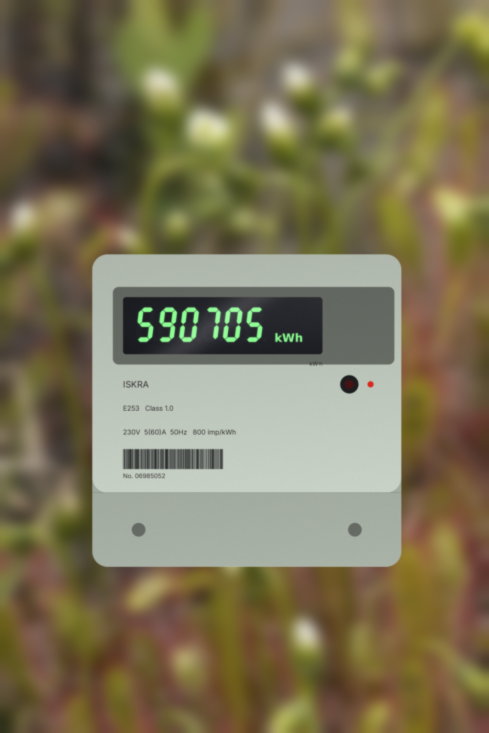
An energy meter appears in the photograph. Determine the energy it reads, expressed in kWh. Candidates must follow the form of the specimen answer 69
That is 590705
